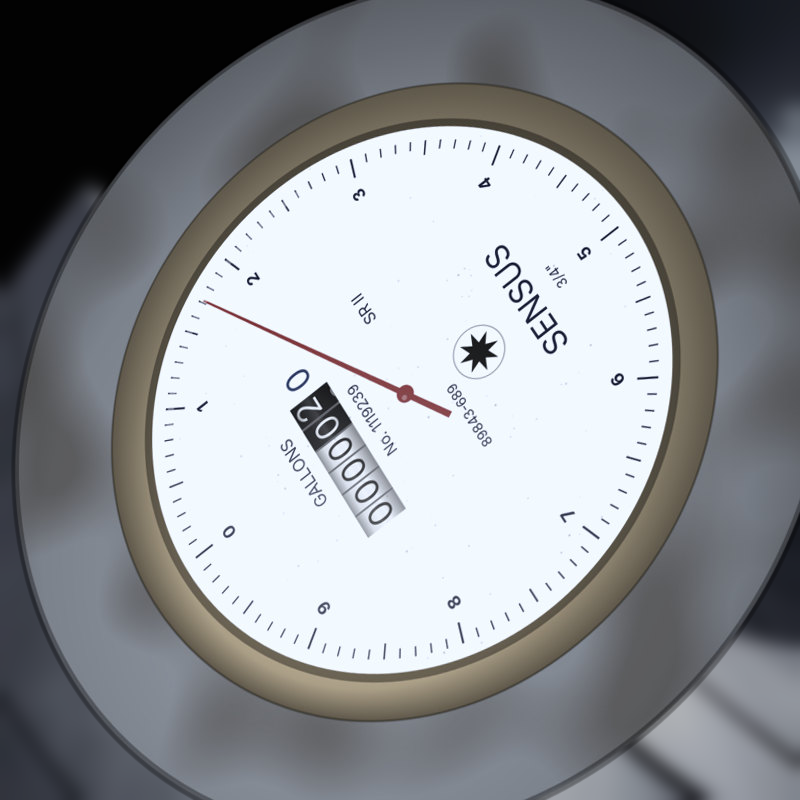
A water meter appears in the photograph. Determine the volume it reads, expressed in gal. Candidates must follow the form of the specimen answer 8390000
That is 21.7
